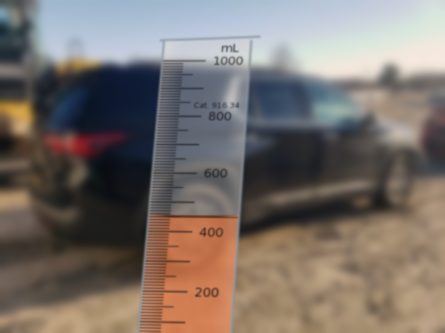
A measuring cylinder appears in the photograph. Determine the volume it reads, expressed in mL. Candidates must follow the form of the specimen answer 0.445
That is 450
